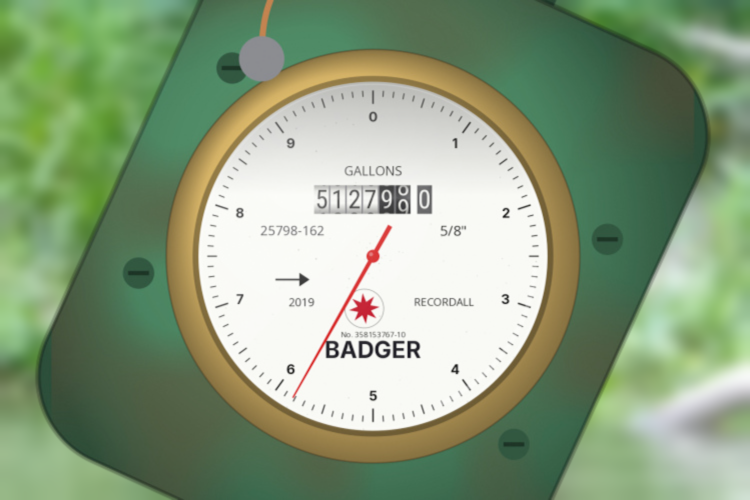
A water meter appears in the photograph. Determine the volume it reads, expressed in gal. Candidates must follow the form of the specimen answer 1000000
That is 5127985.8
